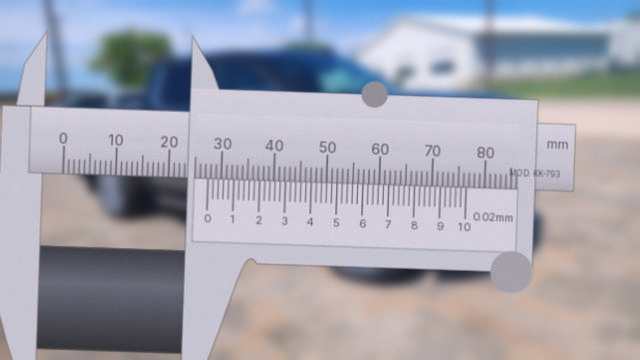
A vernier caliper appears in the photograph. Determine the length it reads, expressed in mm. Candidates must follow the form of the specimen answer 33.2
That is 27.5
